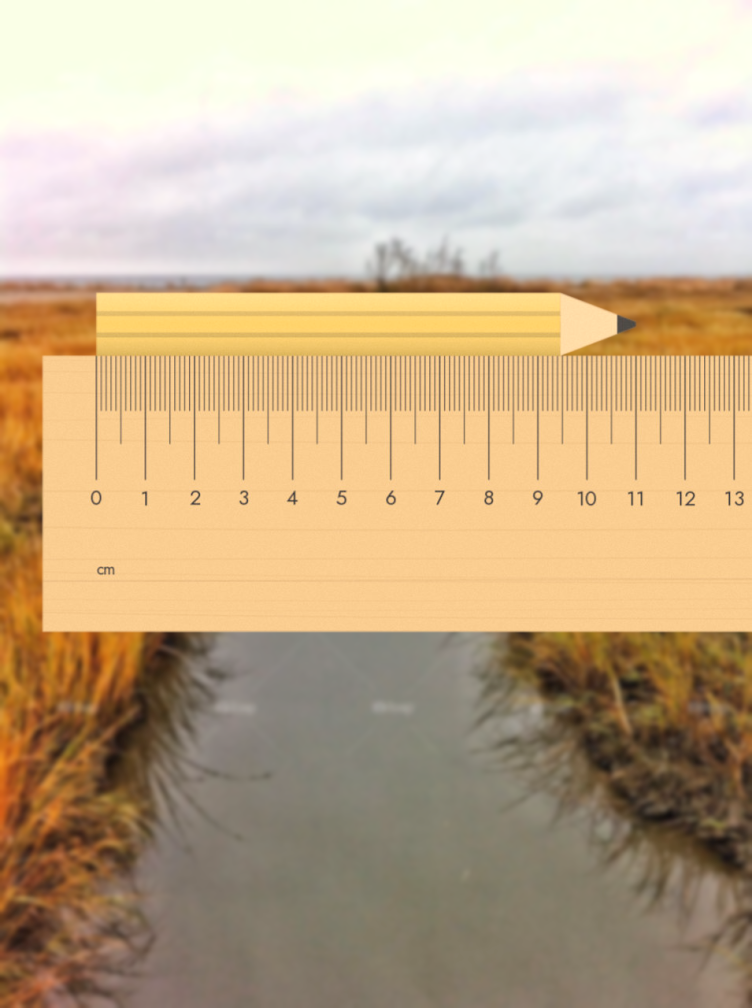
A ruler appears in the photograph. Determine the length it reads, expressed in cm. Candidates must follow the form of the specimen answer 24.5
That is 11
